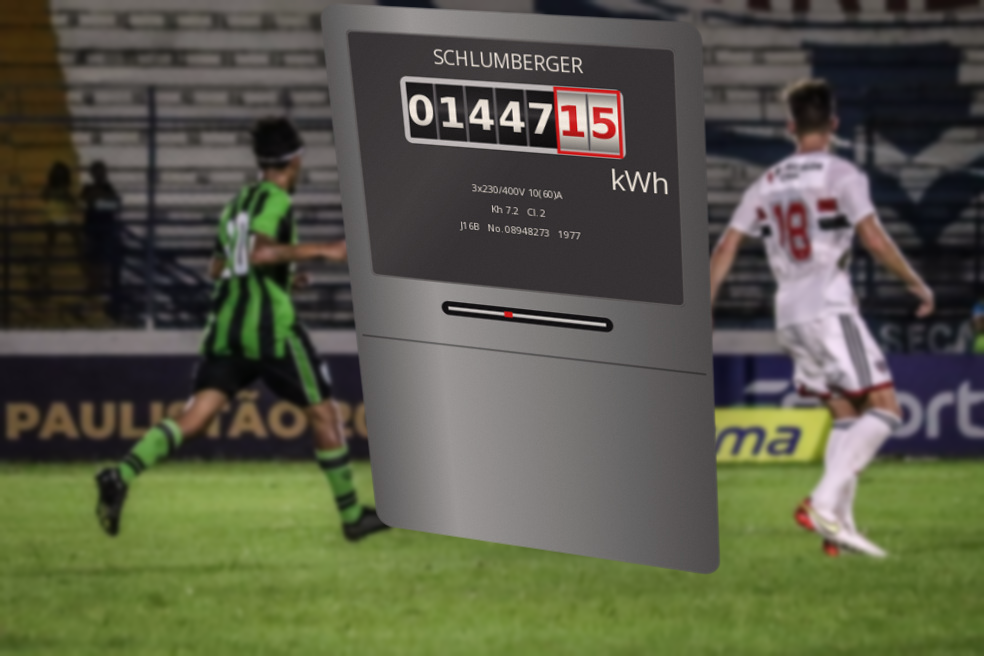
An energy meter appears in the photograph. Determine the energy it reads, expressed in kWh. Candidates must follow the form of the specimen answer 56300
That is 1447.15
